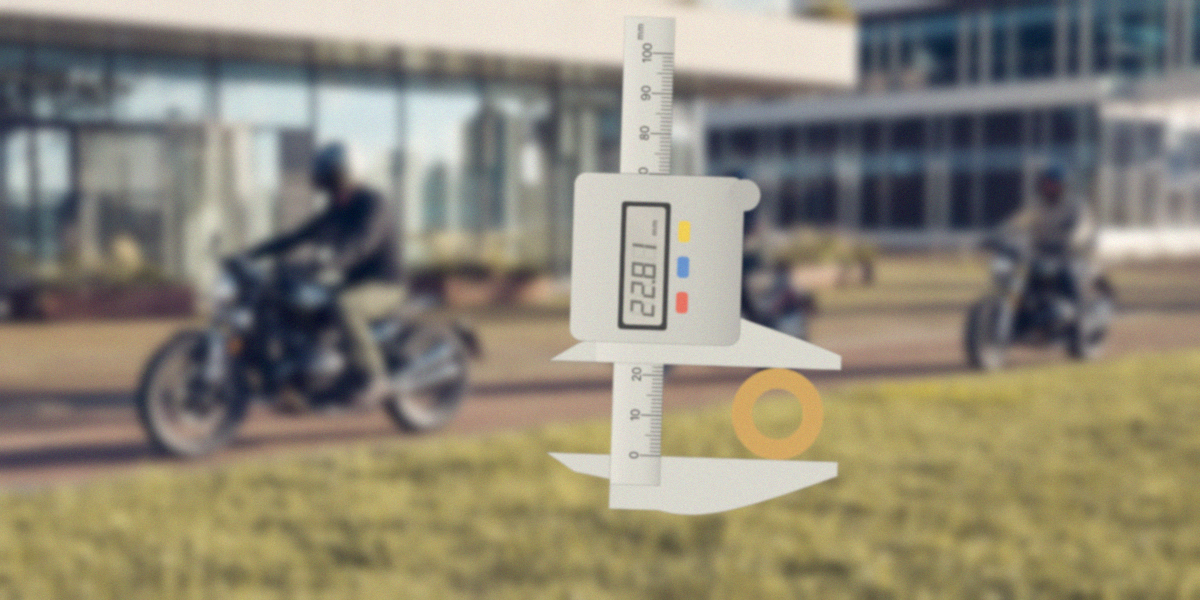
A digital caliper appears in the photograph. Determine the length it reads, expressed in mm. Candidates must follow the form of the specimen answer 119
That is 22.81
